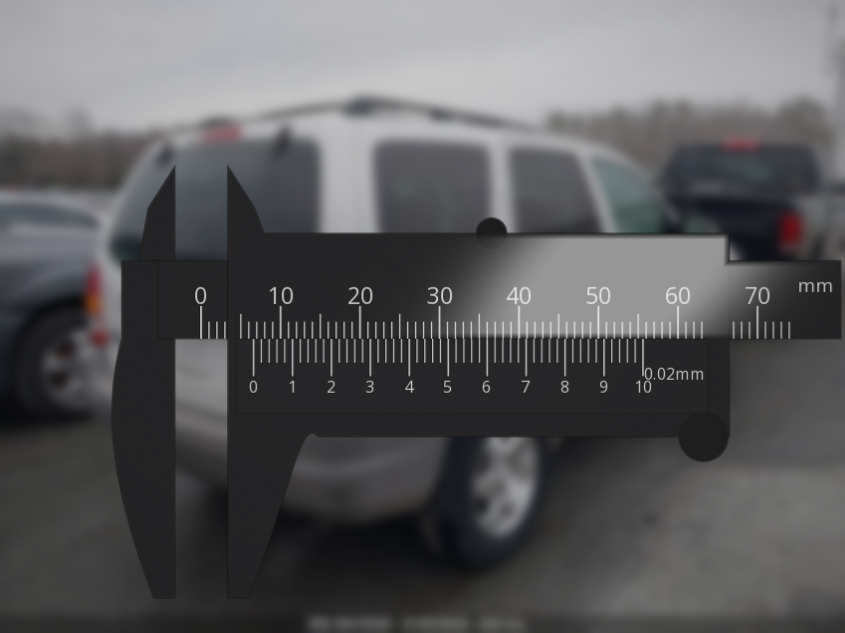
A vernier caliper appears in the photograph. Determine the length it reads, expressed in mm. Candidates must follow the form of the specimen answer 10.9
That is 6.6
